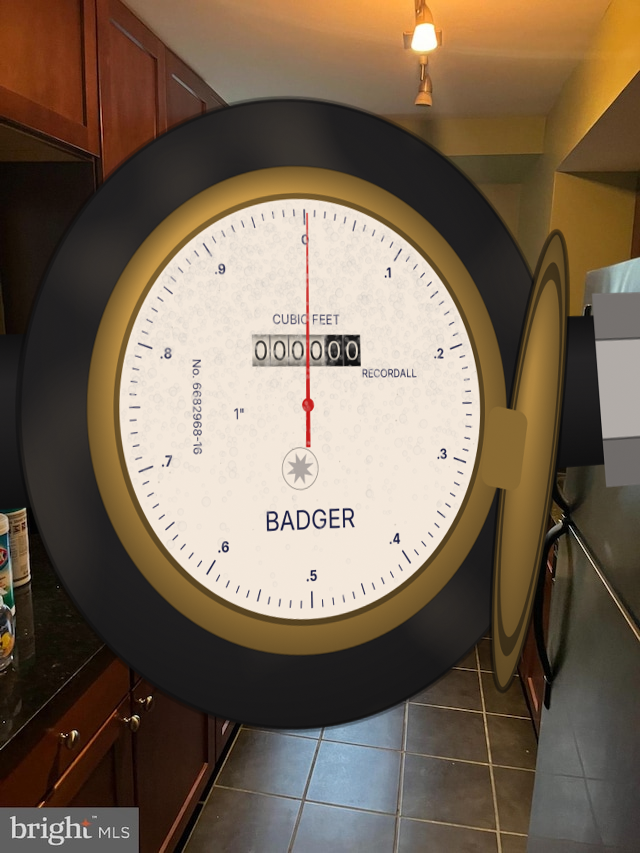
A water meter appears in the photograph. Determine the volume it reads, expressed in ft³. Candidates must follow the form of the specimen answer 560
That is 0.00
